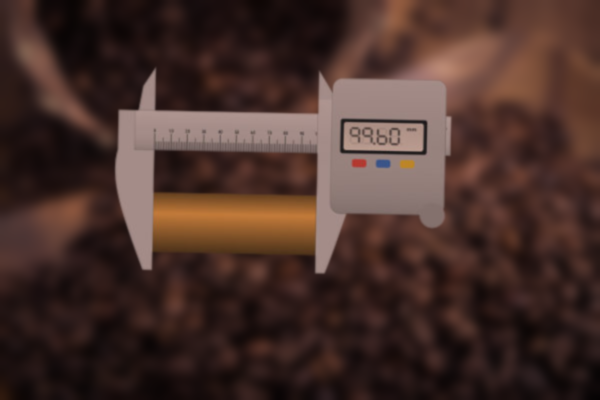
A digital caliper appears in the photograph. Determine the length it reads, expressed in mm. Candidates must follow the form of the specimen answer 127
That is 99.60
